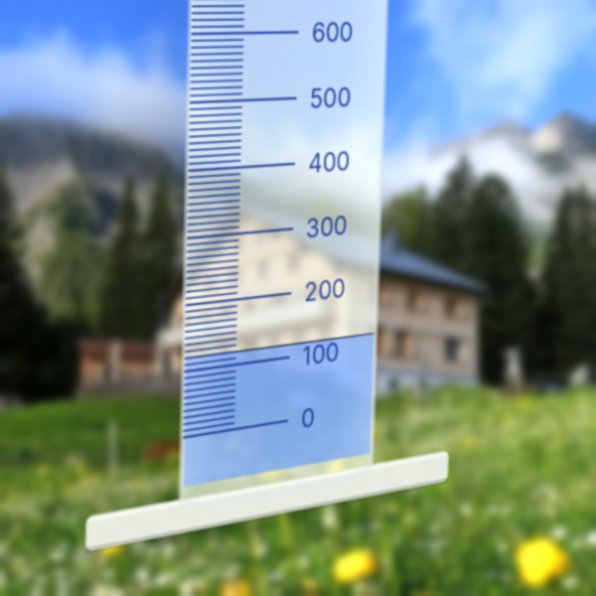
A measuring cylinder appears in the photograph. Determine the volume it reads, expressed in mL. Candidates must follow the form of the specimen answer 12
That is 120
